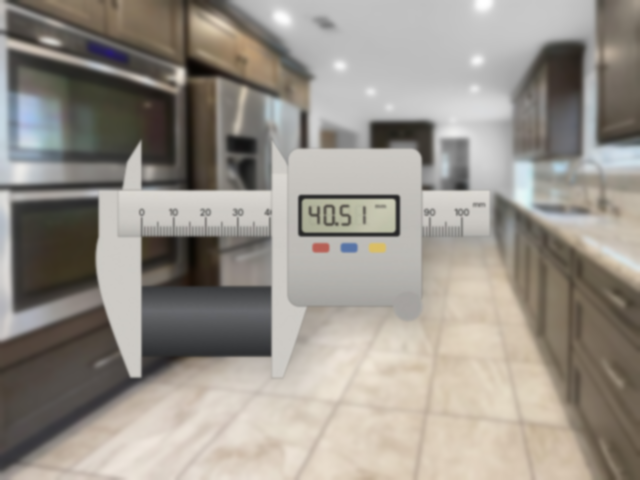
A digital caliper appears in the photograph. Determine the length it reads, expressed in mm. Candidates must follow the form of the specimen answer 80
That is 40.51
